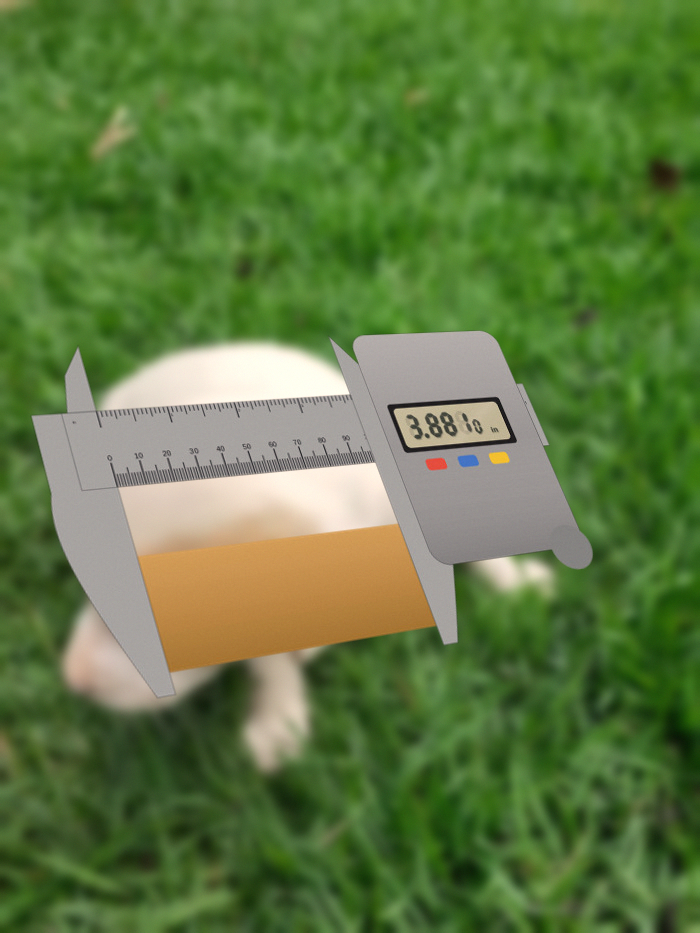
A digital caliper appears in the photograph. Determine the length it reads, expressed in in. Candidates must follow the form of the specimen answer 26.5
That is 3.8810
